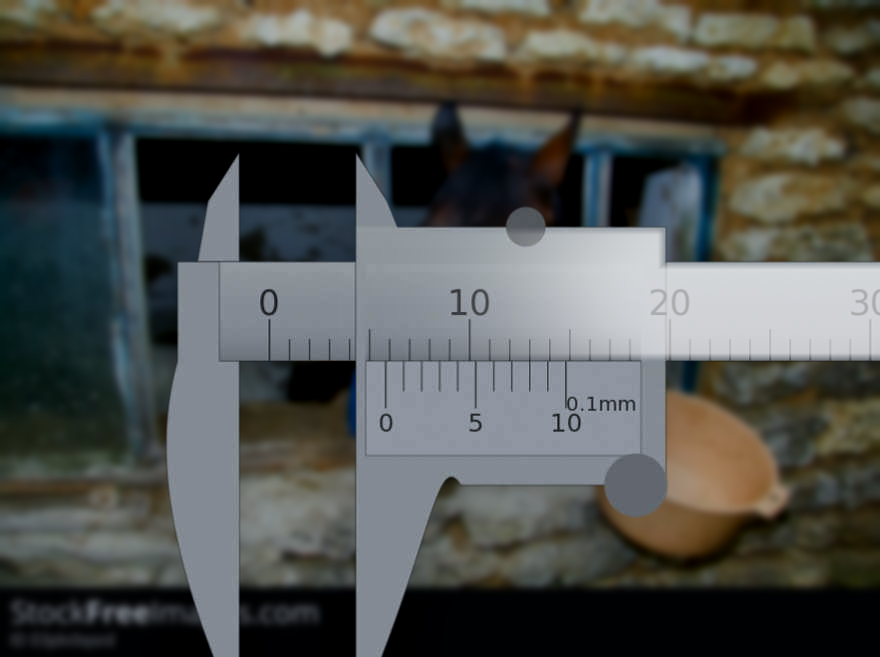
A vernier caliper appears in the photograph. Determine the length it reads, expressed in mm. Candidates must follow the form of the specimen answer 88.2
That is 5.8
